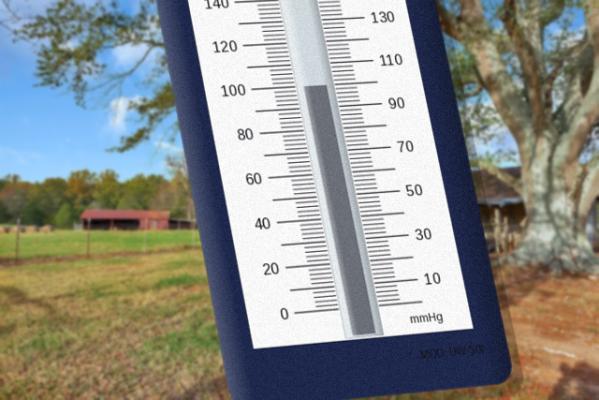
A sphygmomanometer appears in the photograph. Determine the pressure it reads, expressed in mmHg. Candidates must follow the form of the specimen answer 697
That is 100
